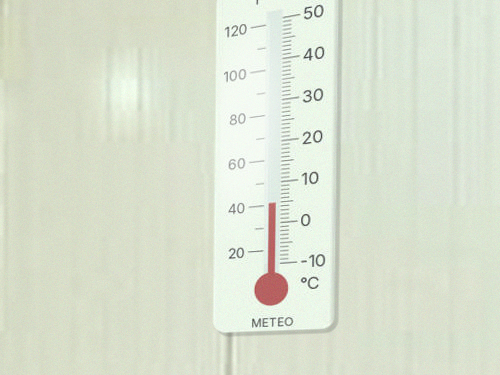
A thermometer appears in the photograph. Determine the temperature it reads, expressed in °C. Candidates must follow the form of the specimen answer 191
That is 5
